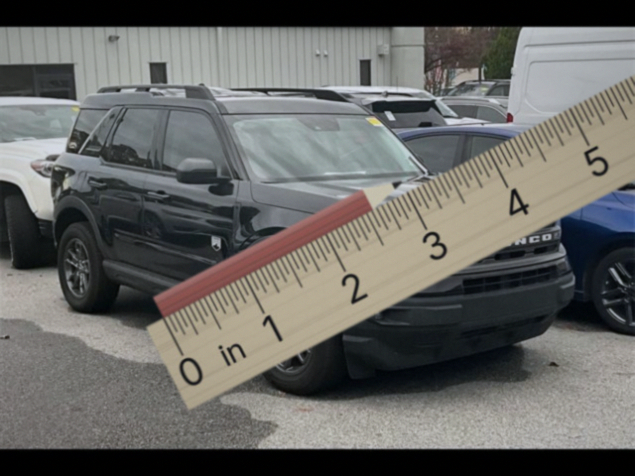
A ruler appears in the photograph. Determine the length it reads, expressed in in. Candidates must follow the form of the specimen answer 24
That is 3
